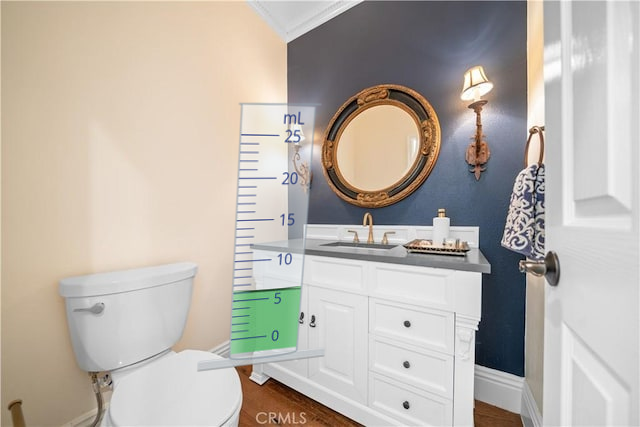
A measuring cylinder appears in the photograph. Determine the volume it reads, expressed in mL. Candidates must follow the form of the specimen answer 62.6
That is 6
